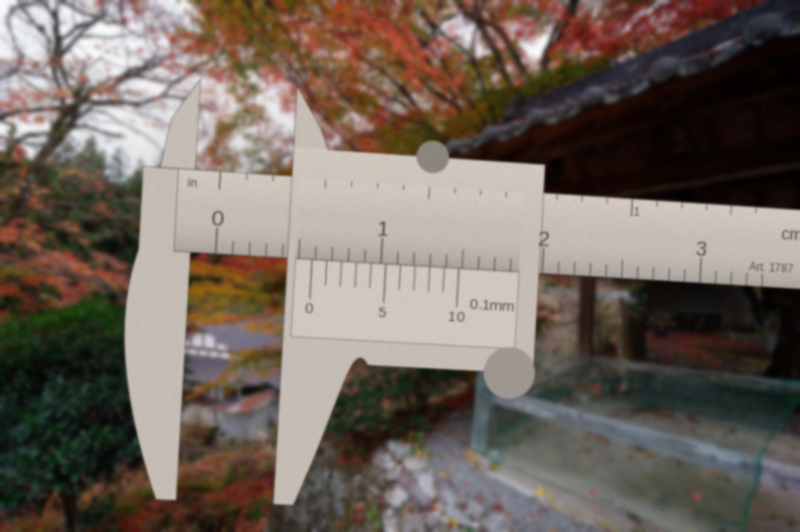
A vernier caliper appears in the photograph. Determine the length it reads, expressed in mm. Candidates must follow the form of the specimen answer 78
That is 5.8
